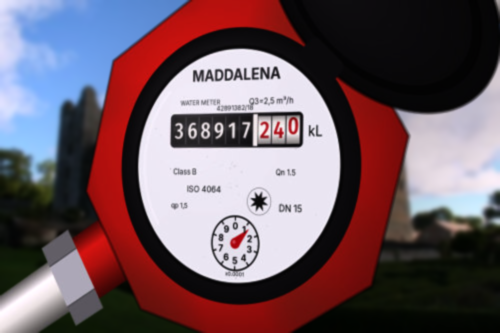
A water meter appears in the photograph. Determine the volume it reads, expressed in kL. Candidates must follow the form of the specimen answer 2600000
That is 368917.2401
